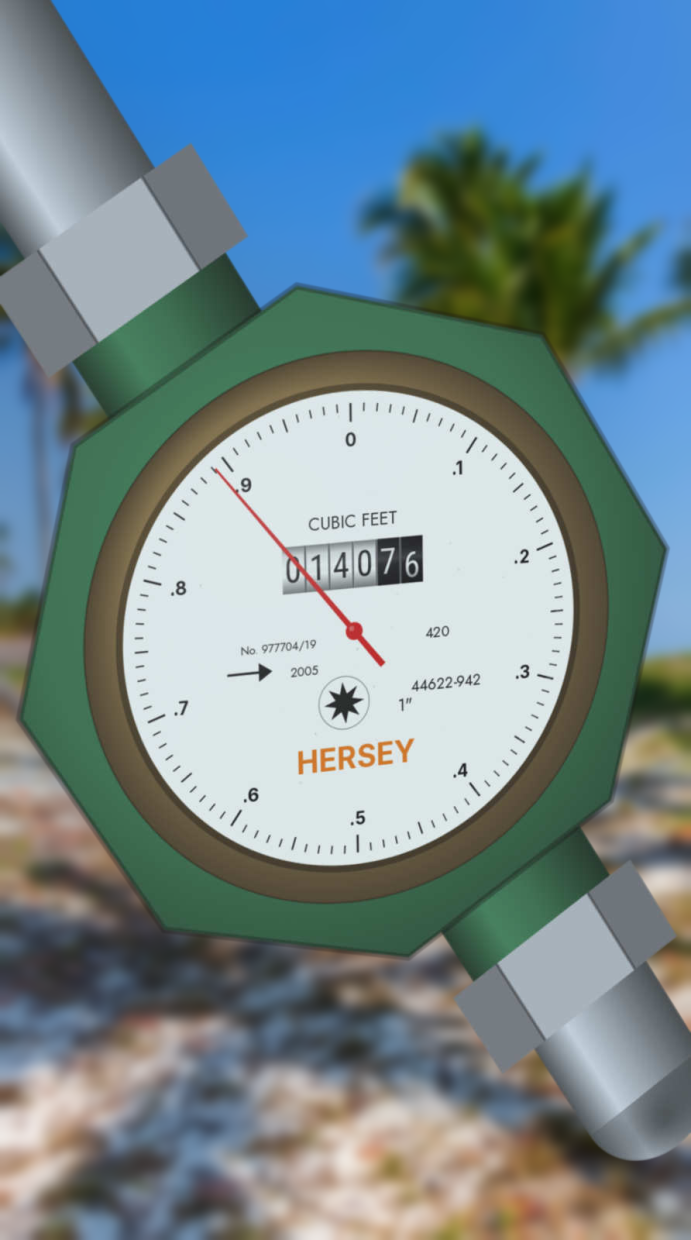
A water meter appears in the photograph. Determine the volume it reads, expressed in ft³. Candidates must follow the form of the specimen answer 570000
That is 14075.89
